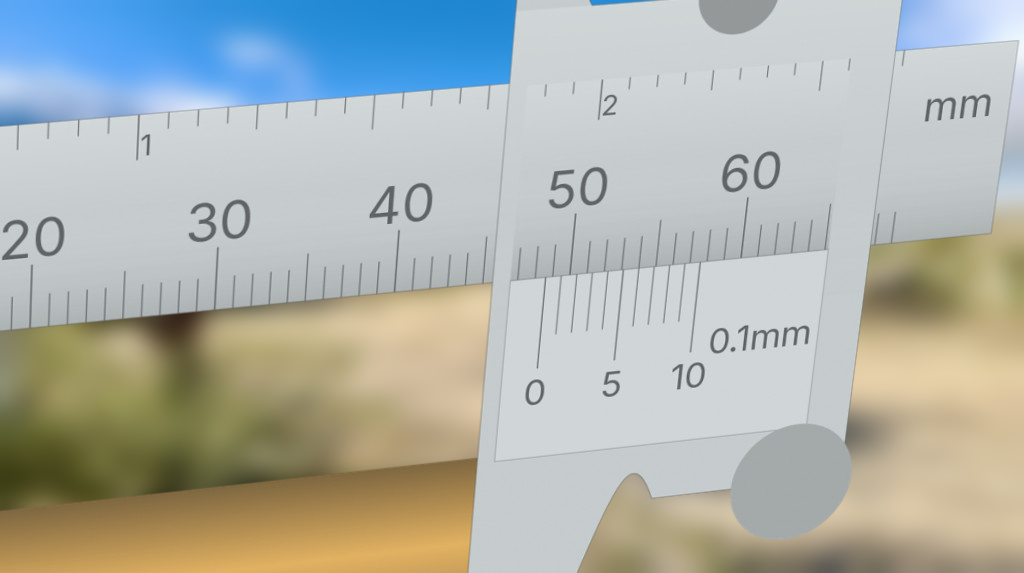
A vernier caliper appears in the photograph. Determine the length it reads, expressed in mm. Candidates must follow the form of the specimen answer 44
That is 48.6
